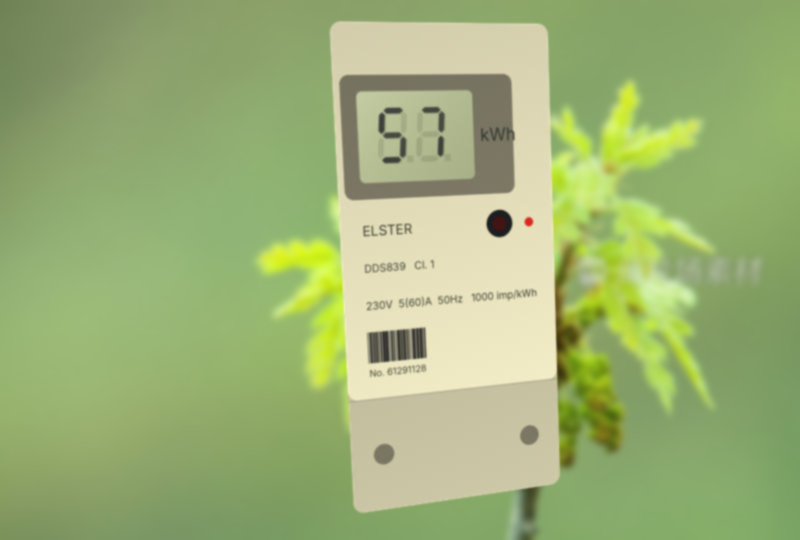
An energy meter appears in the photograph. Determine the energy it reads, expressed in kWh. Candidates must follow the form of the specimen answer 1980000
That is 57
